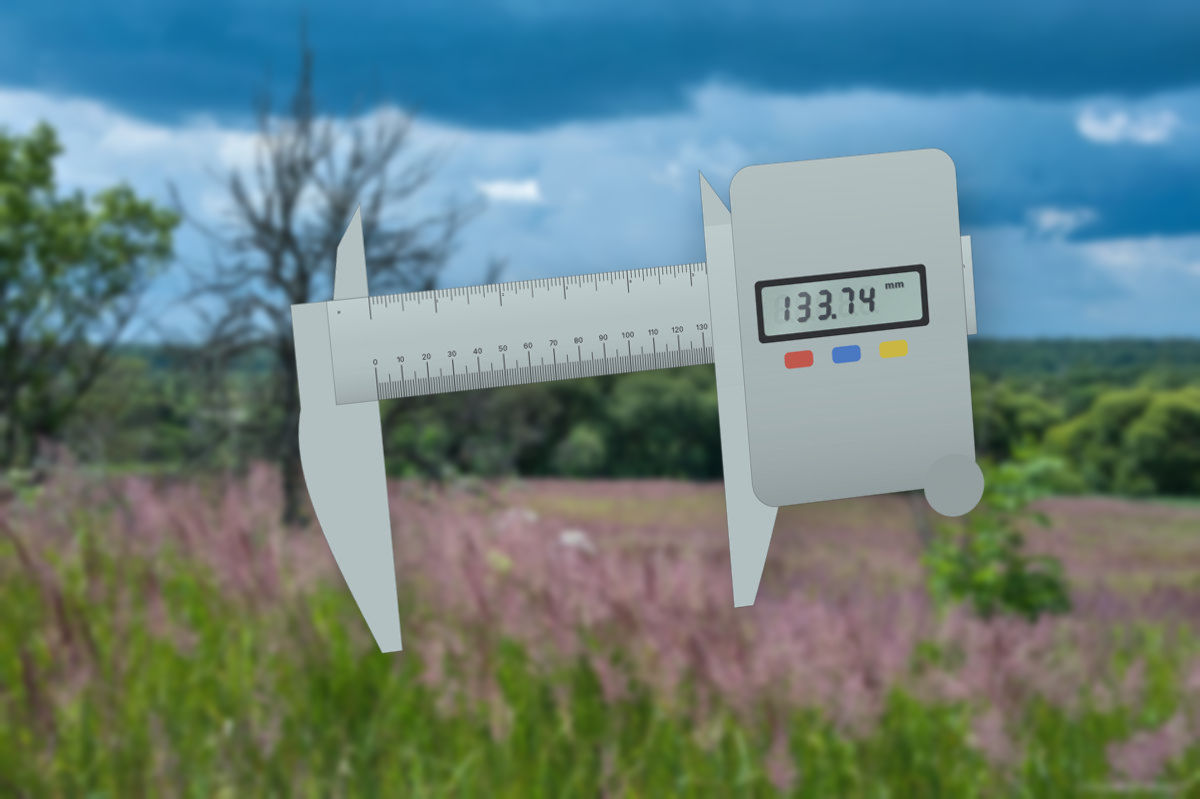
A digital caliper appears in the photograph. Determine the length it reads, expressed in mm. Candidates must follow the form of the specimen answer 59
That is 133.74
